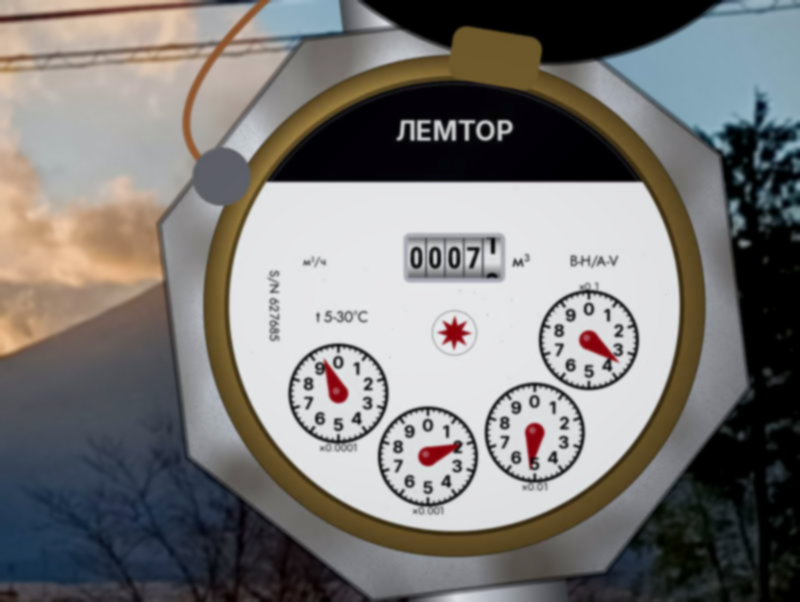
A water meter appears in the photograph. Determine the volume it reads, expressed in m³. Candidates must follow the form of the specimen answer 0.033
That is 71.3519
